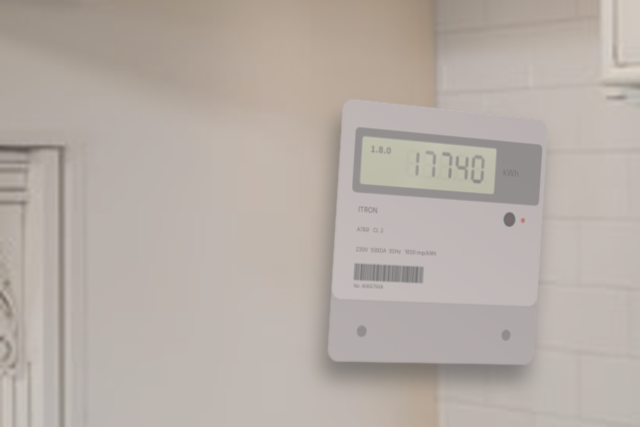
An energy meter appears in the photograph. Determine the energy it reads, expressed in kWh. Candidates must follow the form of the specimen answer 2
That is 17740
